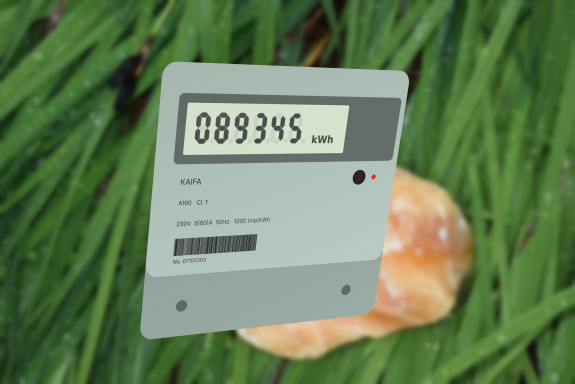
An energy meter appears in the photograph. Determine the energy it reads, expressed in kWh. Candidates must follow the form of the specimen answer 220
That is 89345
